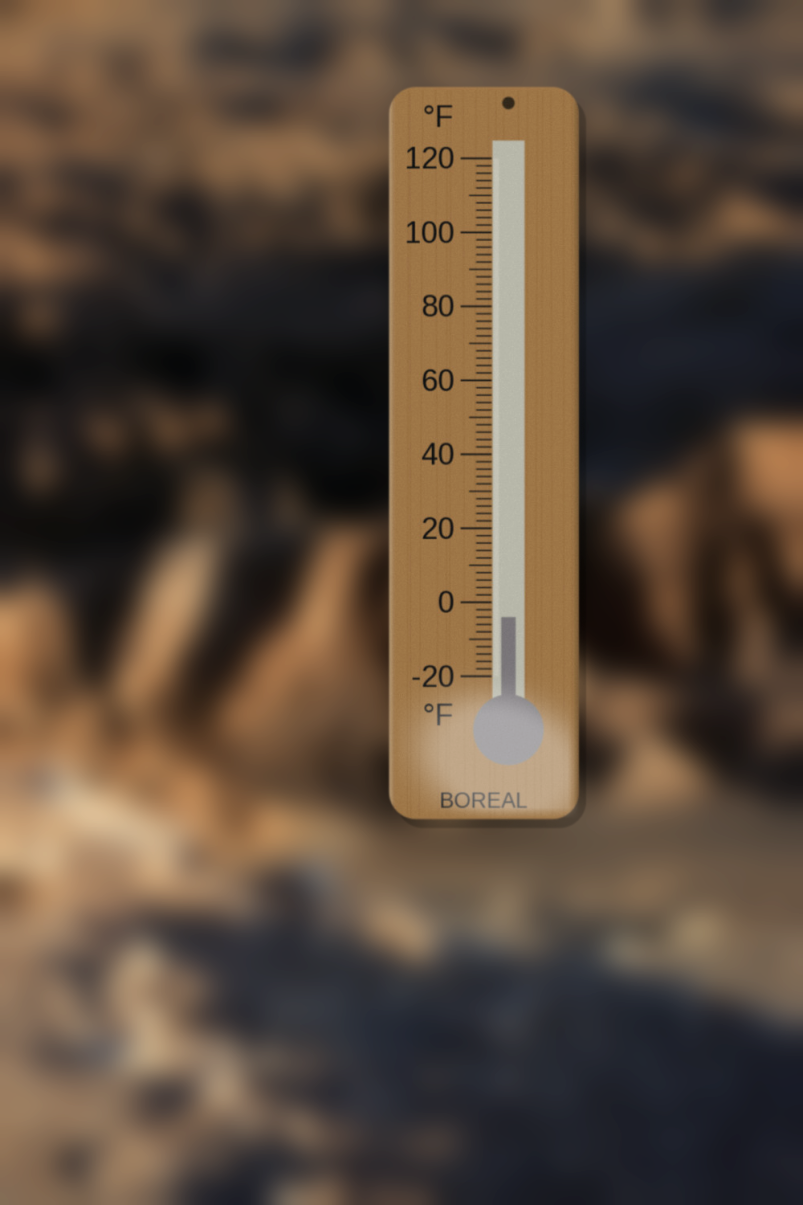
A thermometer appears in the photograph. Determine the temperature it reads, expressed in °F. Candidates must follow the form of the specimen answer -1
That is -4
